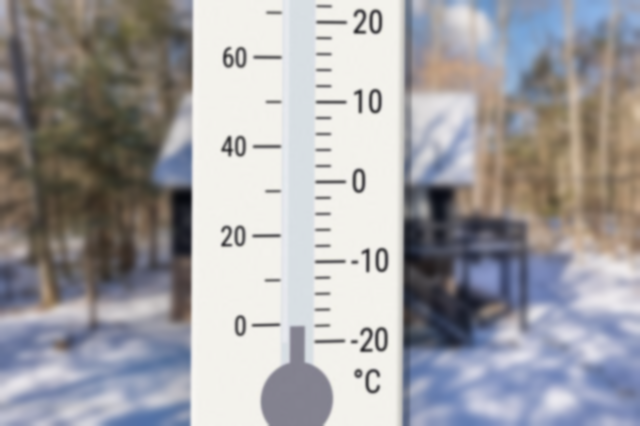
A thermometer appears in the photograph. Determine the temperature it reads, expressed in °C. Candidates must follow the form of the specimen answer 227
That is -18
